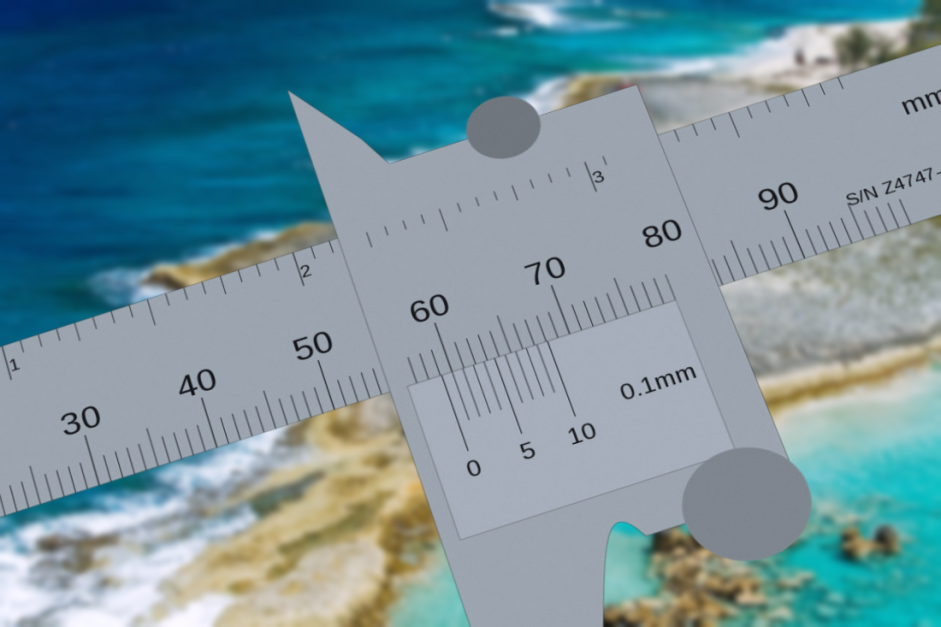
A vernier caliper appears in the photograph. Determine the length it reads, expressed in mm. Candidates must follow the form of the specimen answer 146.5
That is 59.1
